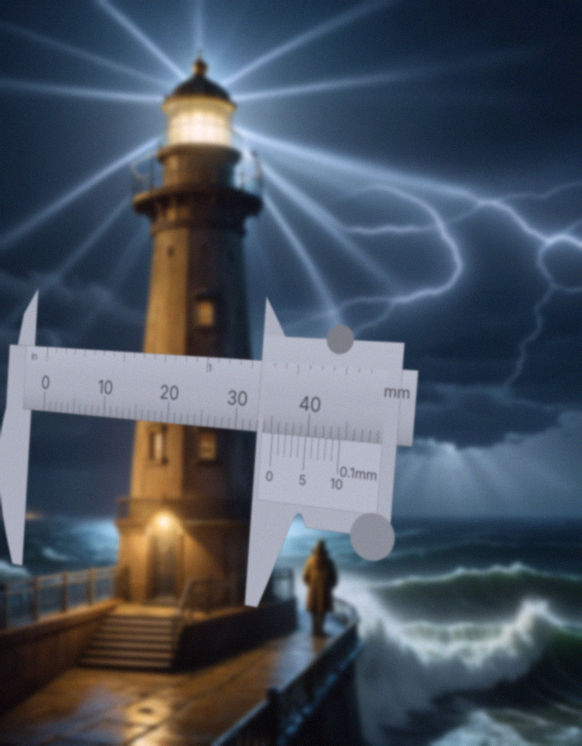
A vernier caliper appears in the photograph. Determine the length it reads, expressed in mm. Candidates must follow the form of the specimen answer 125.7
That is 35.2
